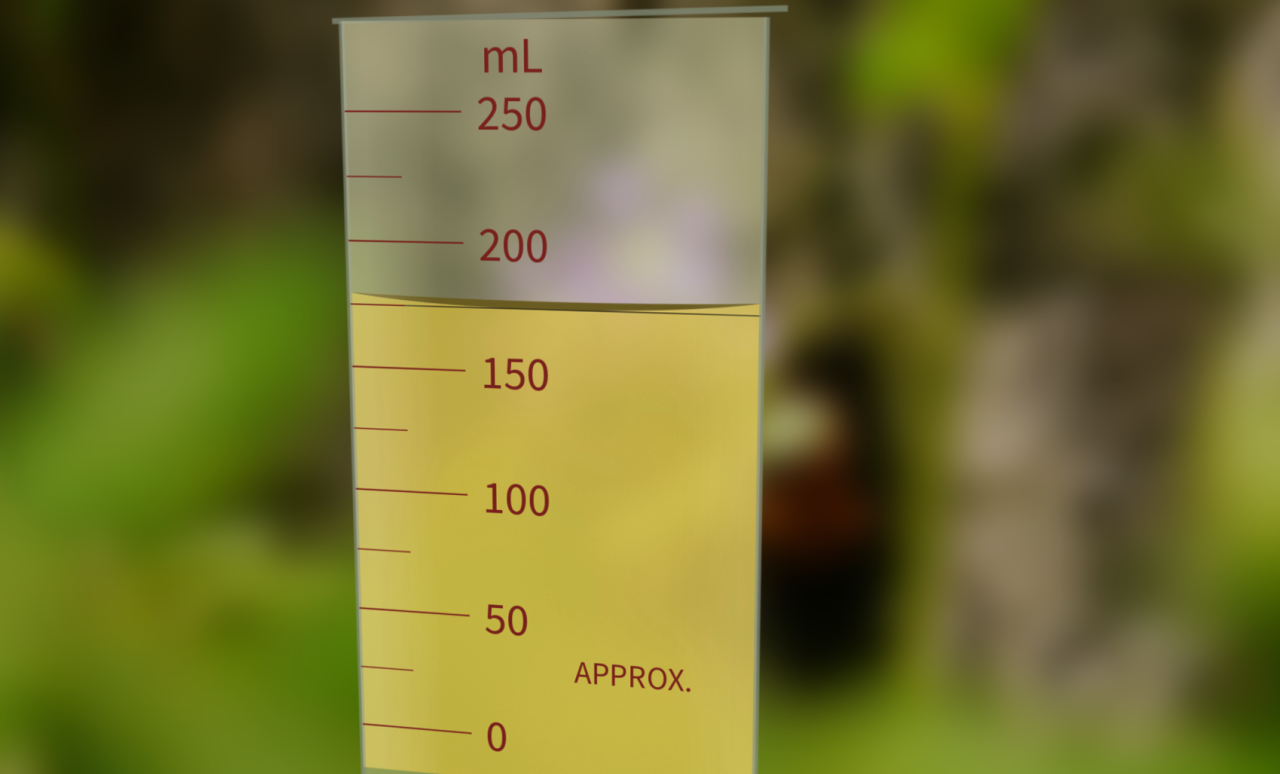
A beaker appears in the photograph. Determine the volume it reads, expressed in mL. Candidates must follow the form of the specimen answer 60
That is 175
